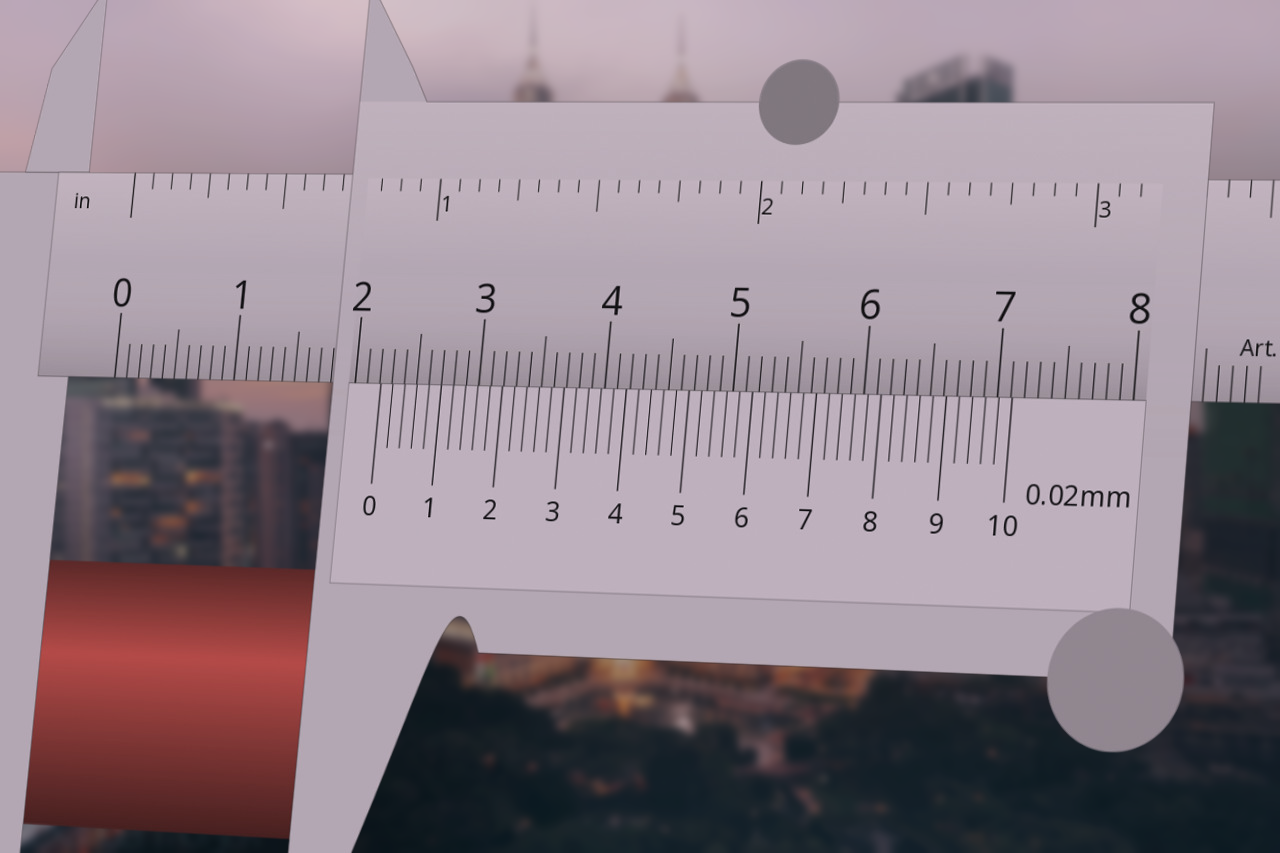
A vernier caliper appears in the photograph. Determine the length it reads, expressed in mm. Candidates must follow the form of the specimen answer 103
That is 22.1
